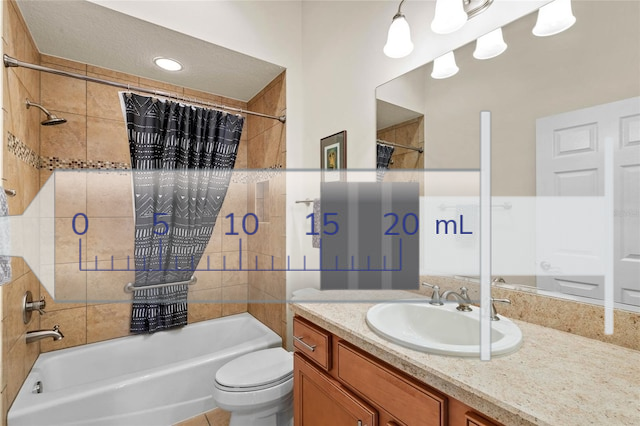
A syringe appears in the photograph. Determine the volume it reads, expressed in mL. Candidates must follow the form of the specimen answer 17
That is 15
